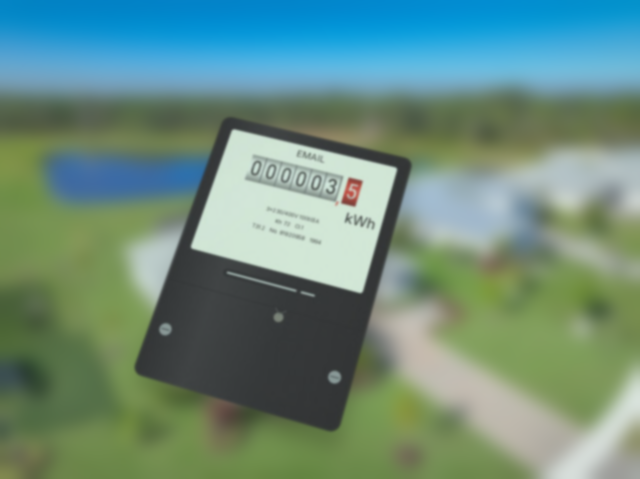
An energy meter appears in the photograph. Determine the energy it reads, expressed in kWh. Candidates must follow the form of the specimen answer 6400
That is 3.5
